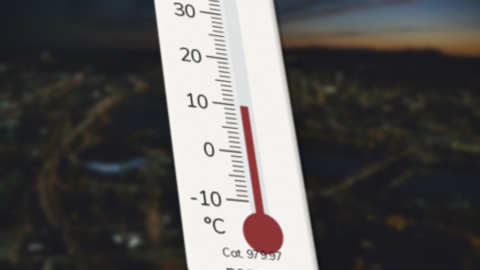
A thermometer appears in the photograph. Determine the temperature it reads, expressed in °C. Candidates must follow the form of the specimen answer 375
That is 10
